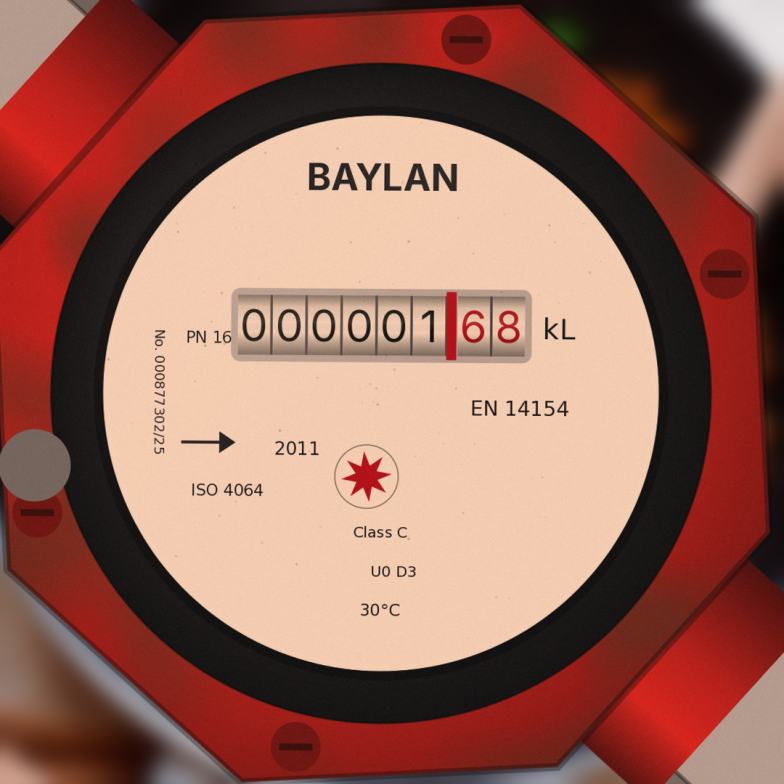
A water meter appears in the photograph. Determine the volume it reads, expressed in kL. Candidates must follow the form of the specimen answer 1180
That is 1.68
